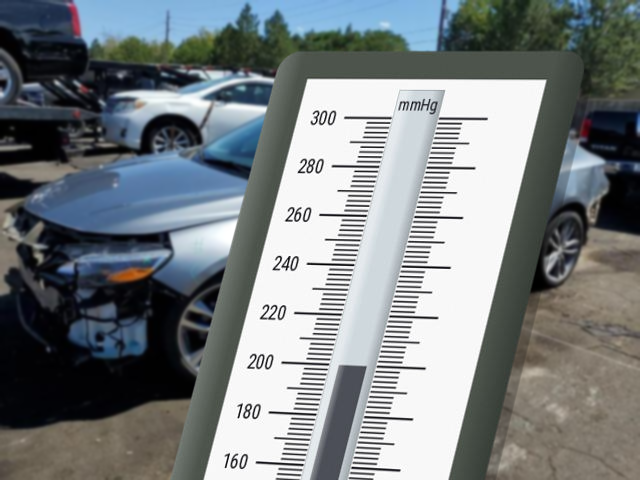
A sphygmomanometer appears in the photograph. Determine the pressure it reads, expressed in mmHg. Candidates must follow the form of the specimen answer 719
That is 200
